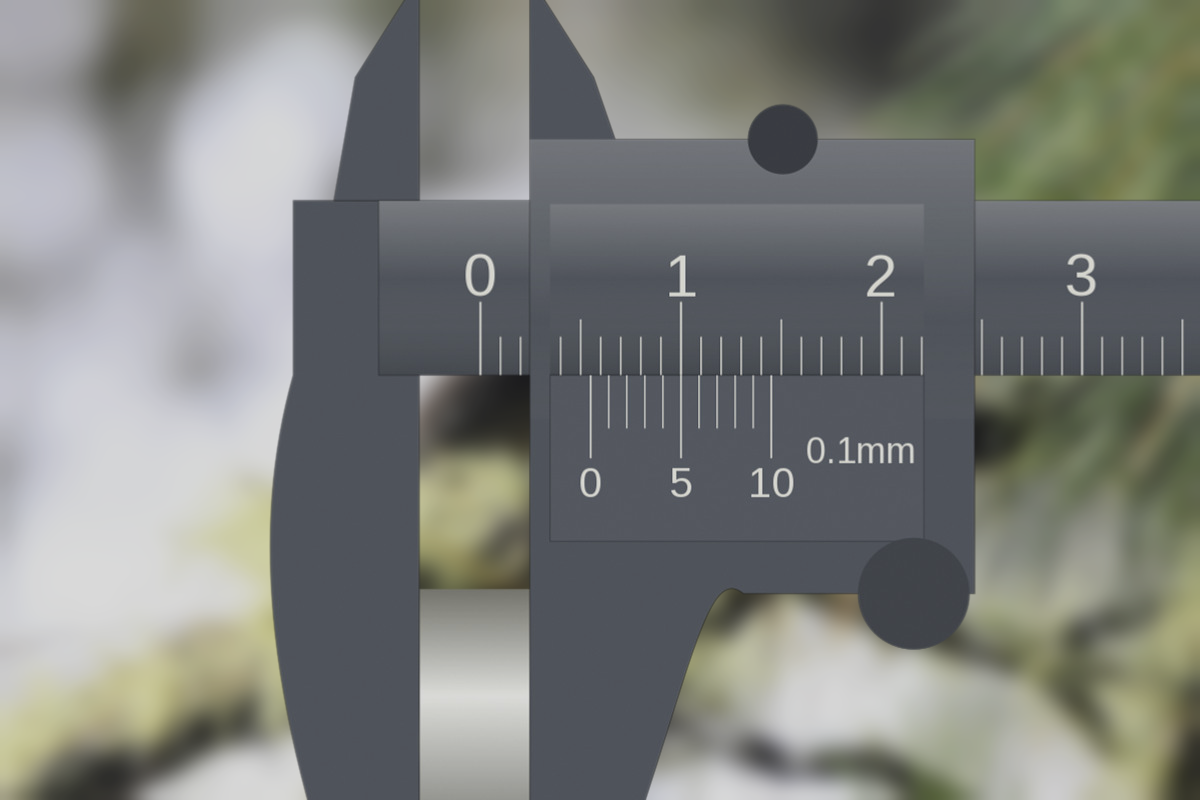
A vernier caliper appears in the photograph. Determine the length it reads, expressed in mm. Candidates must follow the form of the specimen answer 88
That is 5.5
